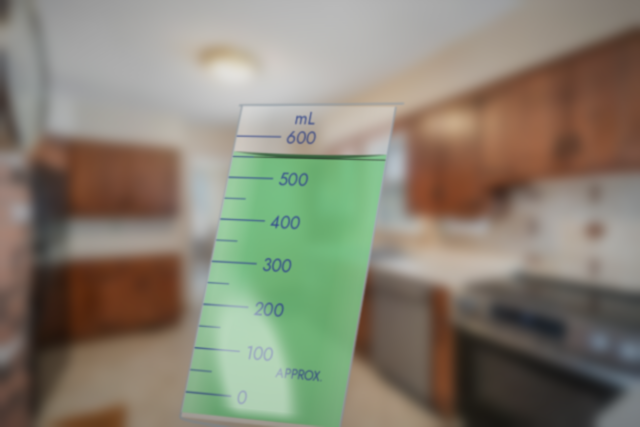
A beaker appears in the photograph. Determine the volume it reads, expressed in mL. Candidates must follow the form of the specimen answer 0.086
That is 550
